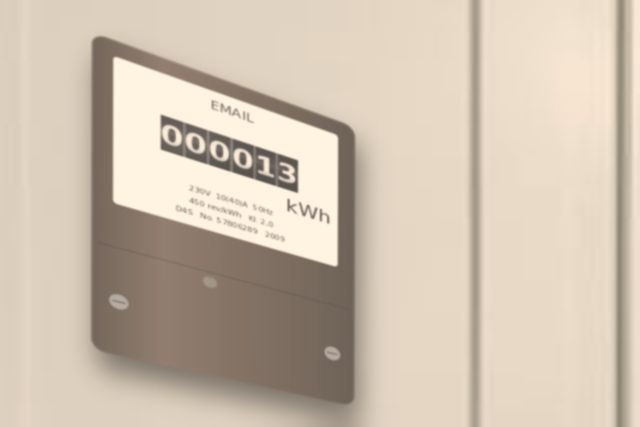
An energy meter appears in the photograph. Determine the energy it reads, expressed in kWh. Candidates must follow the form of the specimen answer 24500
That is 13
